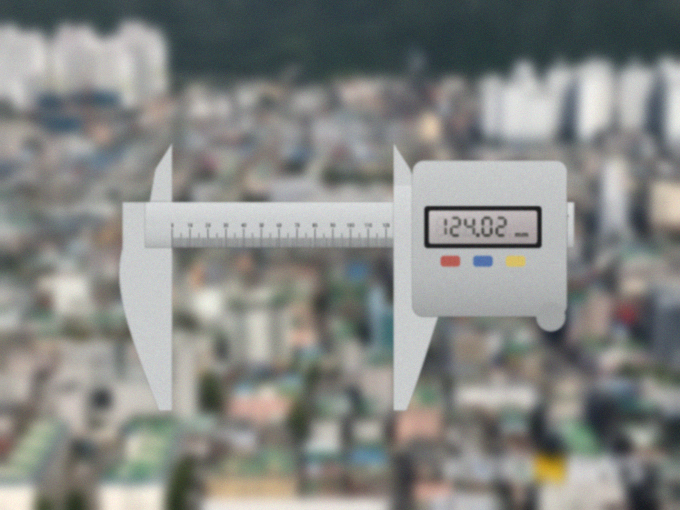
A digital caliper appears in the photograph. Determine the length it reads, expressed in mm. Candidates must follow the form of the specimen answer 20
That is 124.02
